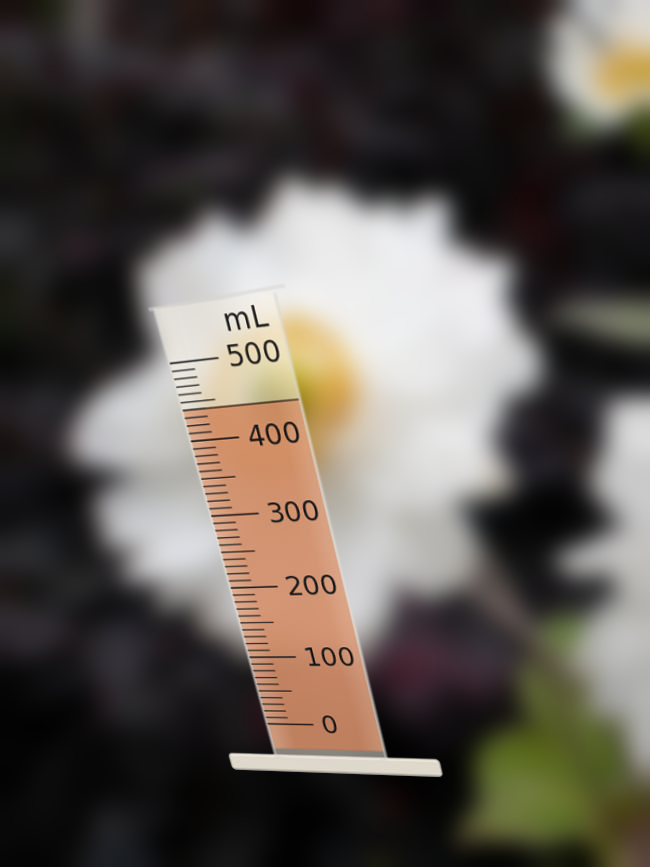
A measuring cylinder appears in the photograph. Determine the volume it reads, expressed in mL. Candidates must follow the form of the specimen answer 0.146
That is 440
